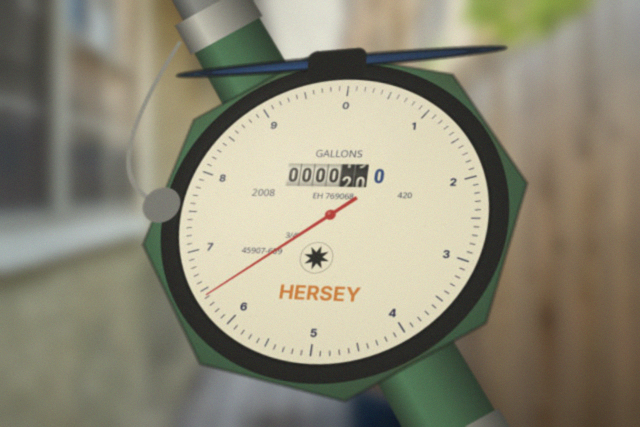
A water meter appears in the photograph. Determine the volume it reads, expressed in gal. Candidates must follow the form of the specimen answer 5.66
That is 196.4
